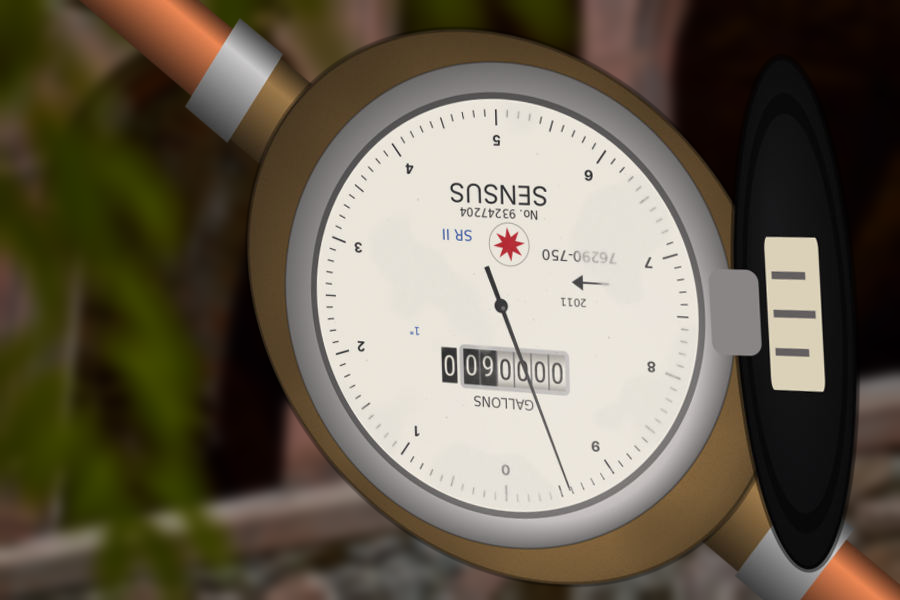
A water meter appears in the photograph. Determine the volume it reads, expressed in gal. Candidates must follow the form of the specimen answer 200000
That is 599.4
